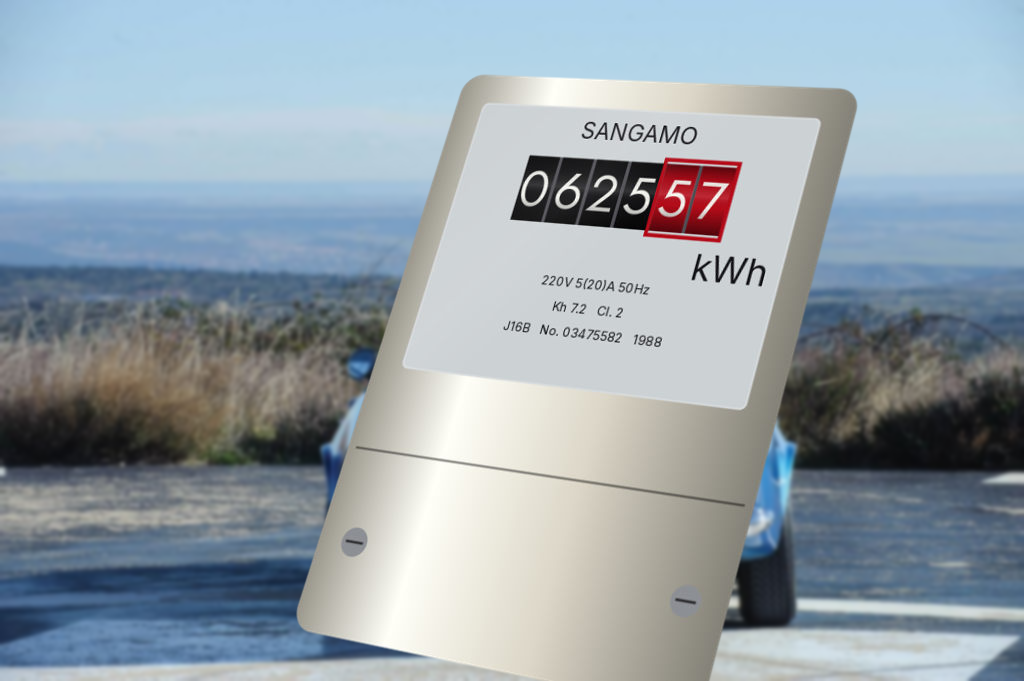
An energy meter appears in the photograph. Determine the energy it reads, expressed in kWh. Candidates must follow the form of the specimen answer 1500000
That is 625.57
